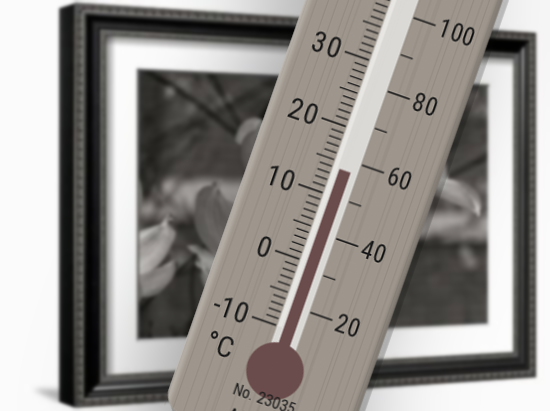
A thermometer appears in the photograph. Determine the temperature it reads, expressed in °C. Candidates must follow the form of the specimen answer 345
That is 14
